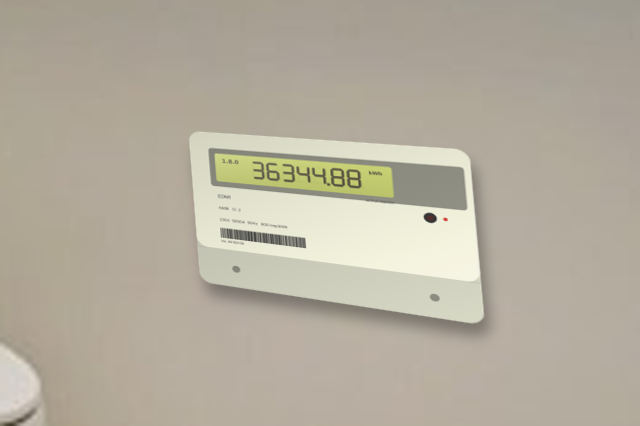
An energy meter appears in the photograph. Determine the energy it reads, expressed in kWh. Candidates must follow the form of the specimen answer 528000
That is 36344.88
